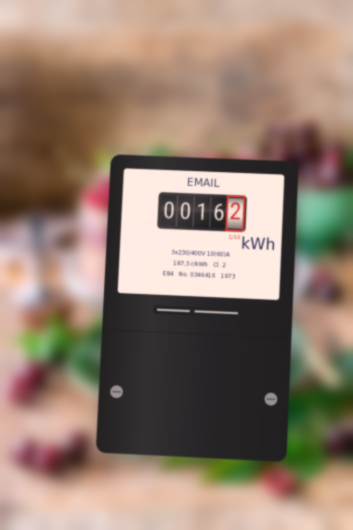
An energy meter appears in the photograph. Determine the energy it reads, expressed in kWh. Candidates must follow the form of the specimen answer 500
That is 16.2
